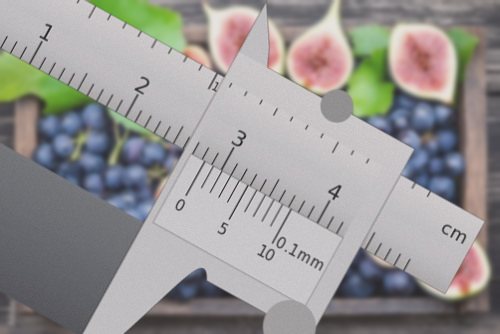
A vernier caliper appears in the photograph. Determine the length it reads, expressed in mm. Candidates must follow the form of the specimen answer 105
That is 28.3
